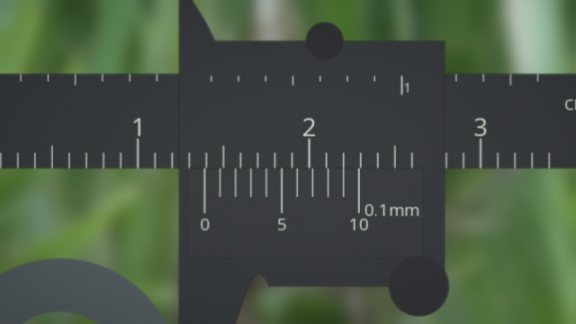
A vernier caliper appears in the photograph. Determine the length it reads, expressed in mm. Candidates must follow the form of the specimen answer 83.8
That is 13.9
